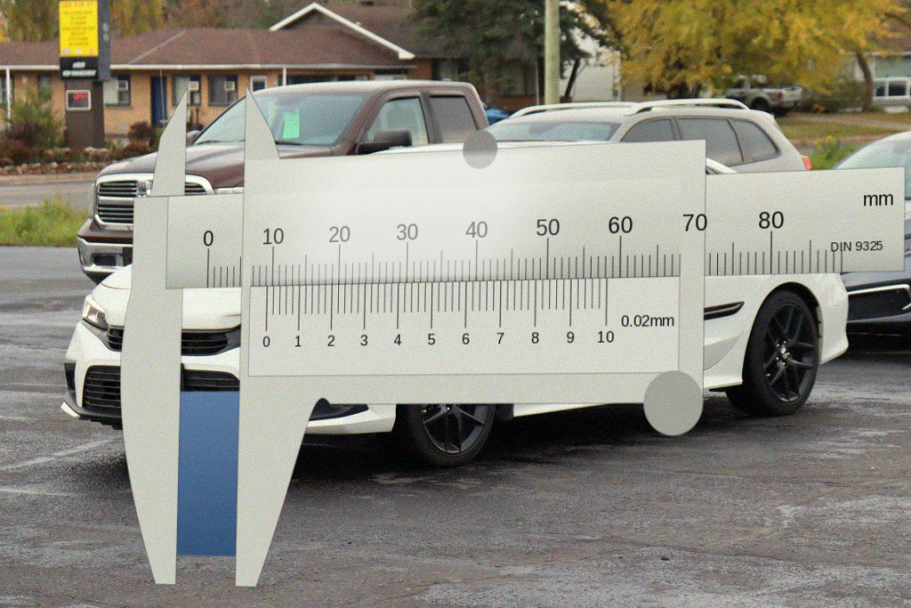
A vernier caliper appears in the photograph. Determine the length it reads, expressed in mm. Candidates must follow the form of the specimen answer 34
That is 9.2
